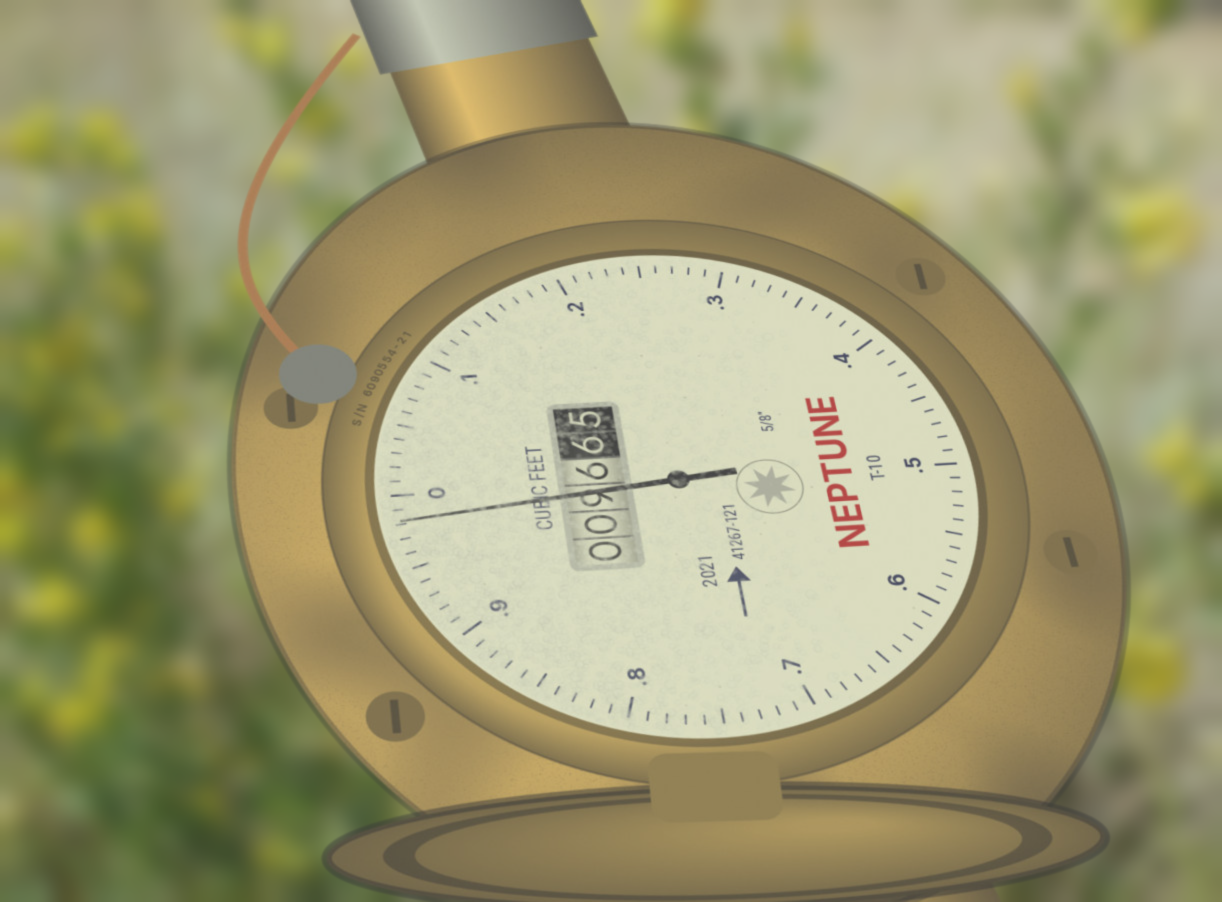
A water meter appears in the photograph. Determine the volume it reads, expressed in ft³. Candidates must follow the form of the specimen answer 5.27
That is 9664.98
